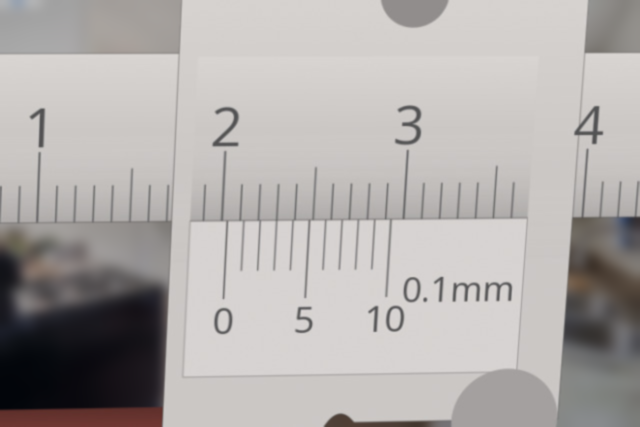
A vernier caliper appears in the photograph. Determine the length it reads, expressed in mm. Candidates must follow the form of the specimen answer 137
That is 20.3
